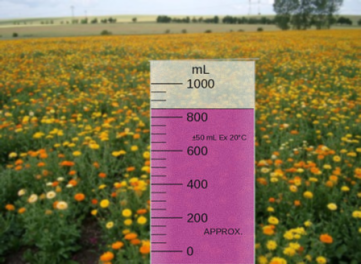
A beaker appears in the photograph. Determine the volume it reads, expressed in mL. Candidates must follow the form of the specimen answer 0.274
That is 850
